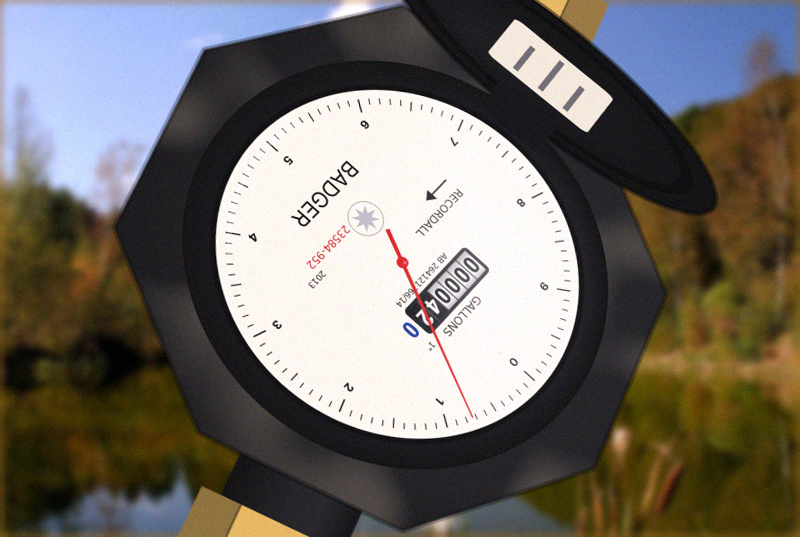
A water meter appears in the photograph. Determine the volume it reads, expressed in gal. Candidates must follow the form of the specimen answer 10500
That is 420.7
